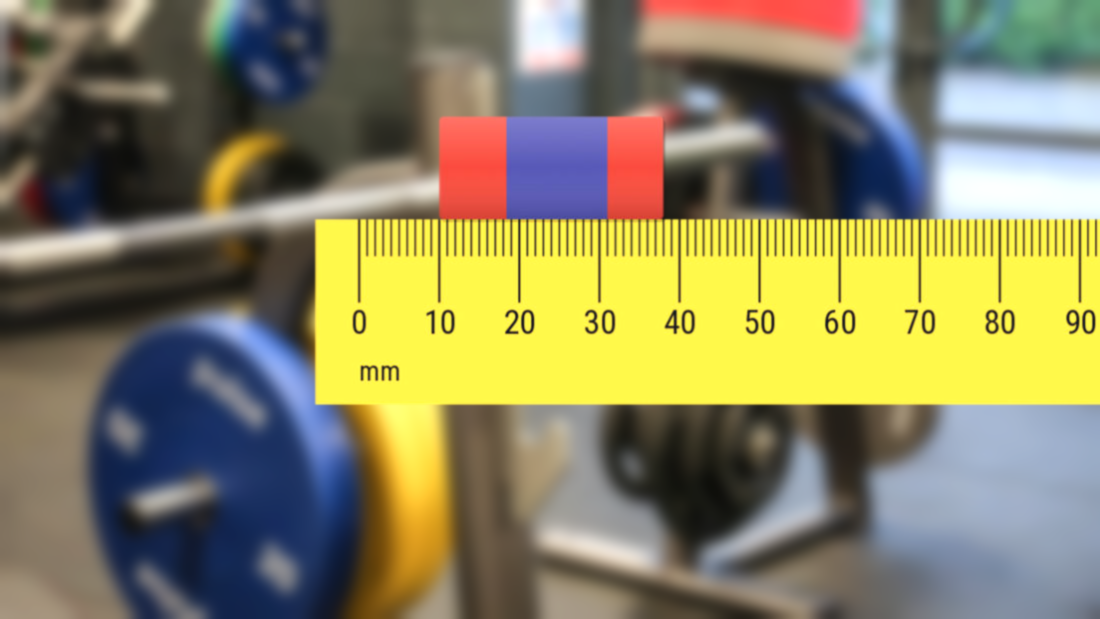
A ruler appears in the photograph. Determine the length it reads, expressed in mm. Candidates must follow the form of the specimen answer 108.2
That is 28
